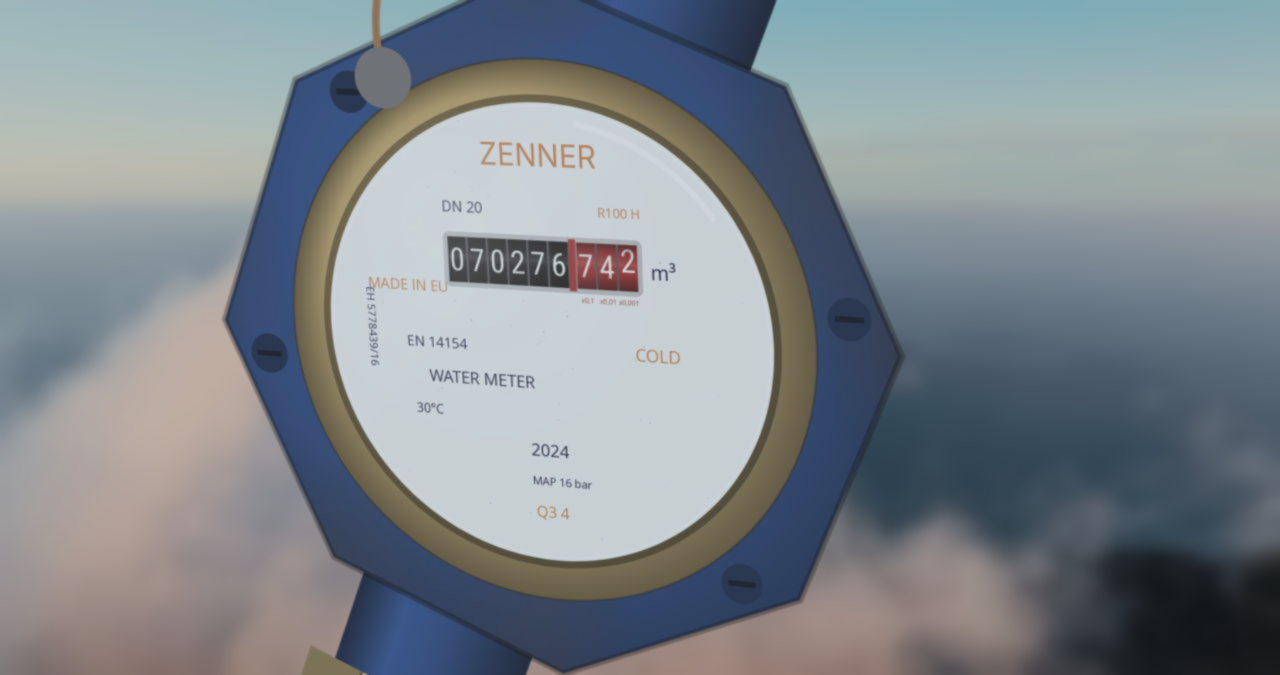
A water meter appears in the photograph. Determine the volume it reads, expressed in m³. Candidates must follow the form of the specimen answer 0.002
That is 70276.742
